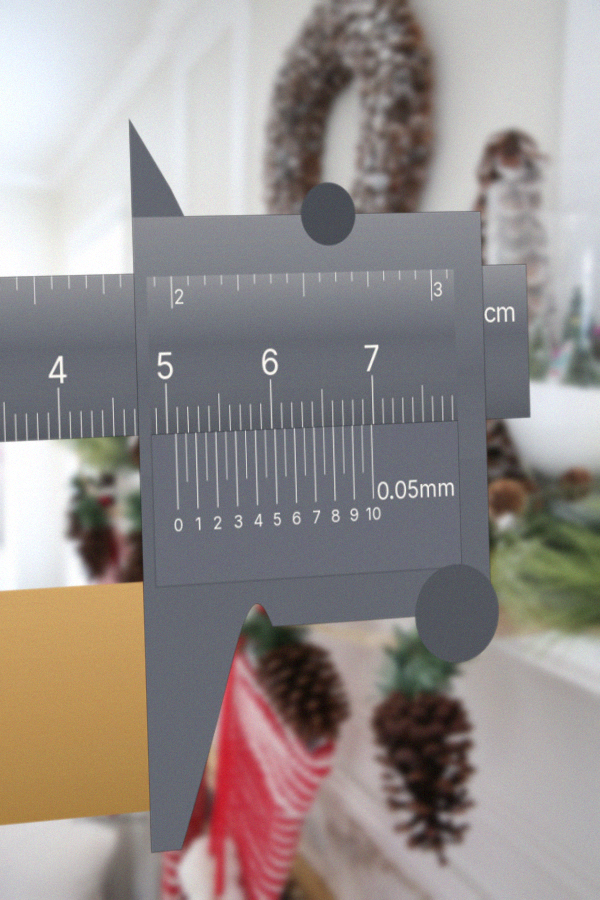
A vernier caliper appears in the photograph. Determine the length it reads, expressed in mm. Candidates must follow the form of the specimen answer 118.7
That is 50.8
